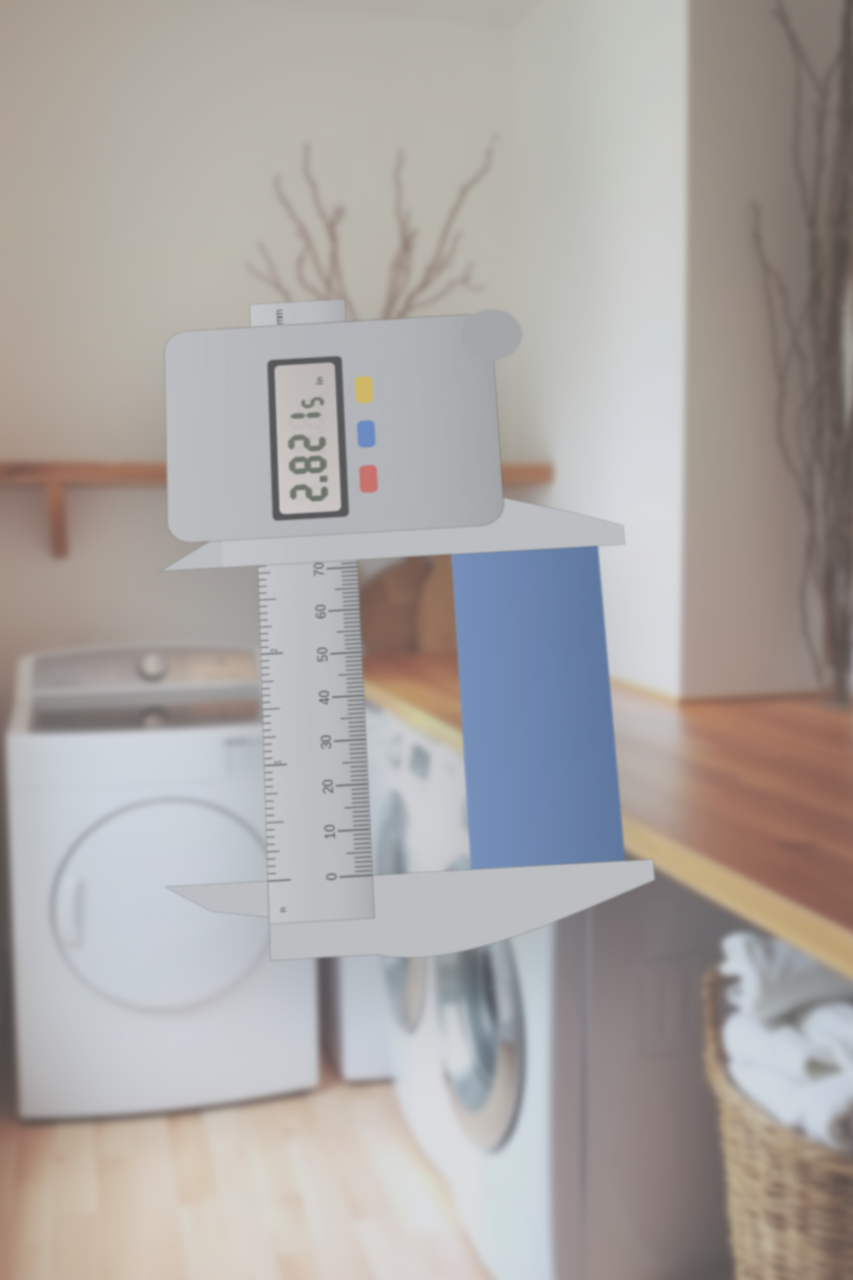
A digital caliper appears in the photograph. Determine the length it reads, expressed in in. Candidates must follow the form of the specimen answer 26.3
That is 2.8215
